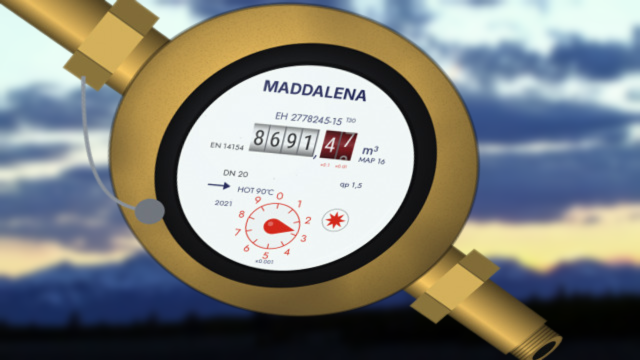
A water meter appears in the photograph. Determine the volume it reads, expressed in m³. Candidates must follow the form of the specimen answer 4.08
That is 8691.472
